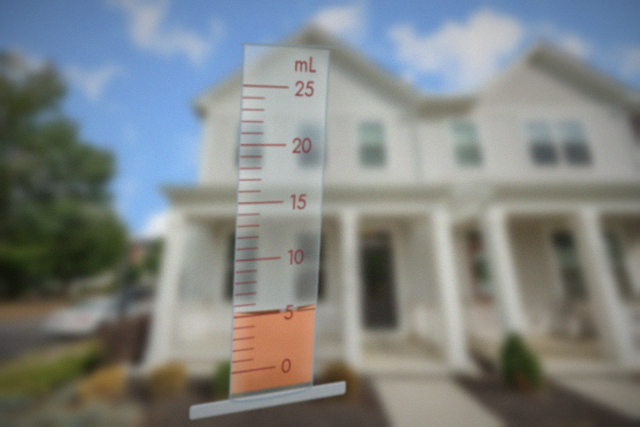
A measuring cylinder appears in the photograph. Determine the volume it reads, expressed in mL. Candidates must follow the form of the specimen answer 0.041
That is 5
